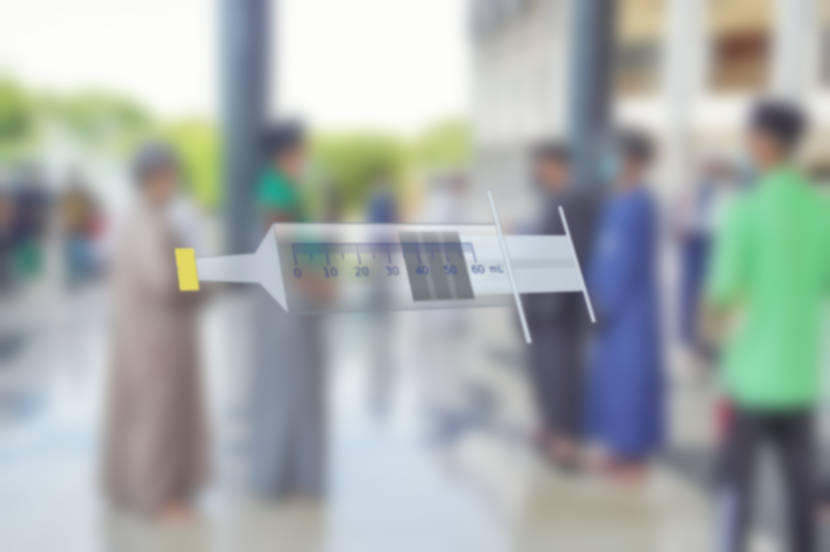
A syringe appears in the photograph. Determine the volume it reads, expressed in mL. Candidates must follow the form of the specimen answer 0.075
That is 35
